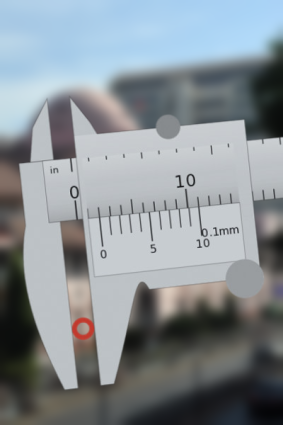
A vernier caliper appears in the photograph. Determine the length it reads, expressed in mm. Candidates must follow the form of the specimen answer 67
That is 2.0
